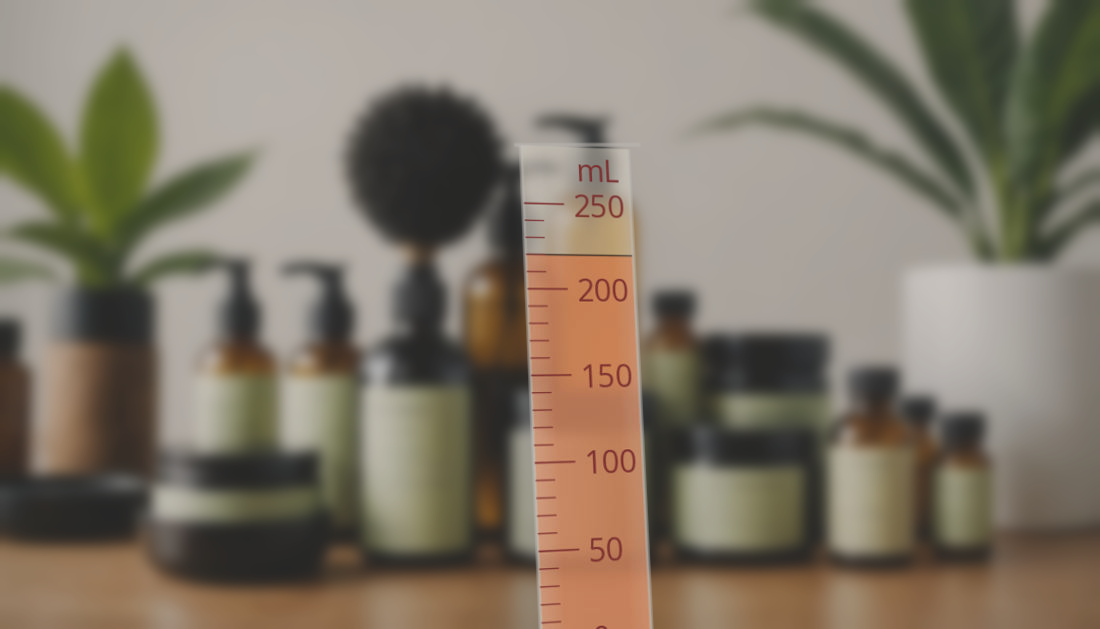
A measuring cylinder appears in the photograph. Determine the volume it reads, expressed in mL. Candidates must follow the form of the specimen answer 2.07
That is 220
